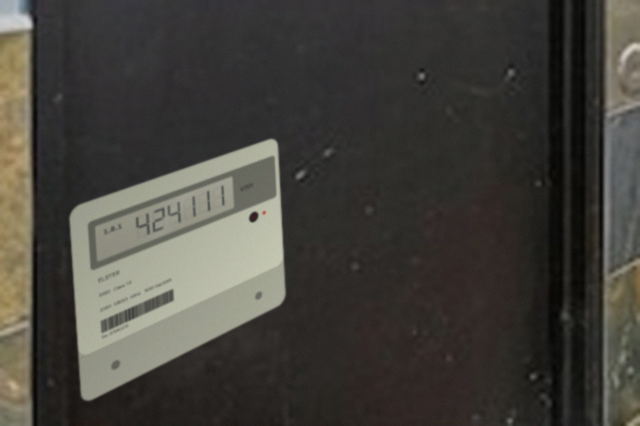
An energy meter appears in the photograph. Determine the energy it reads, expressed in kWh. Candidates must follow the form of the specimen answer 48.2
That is 424111
